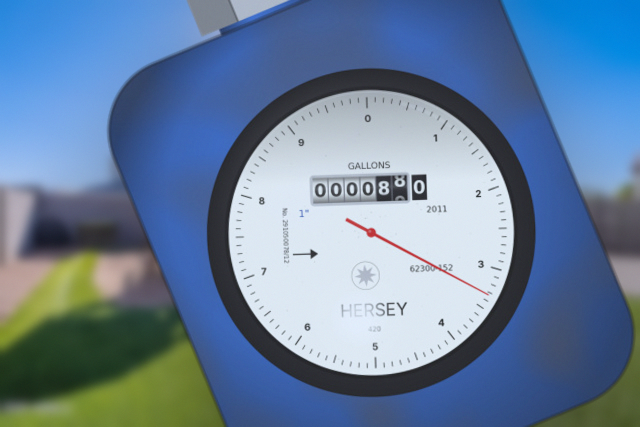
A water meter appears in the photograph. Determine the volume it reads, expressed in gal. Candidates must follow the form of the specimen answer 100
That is 883.3
